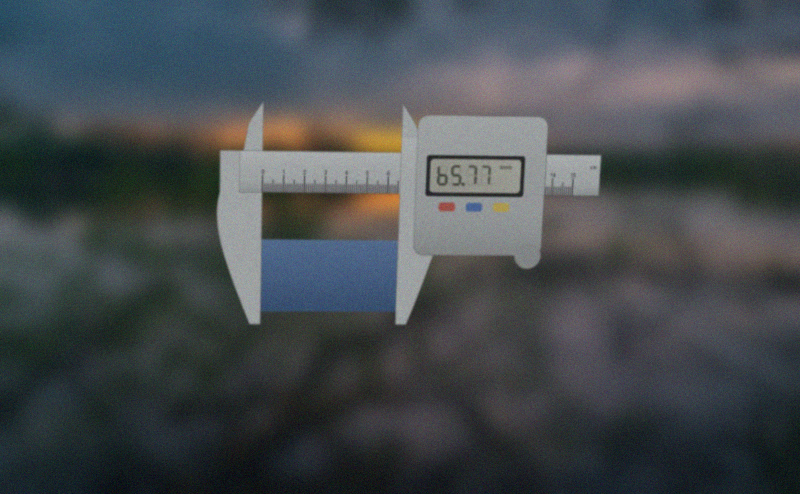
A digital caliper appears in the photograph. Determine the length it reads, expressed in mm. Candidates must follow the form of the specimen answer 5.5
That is 65.77
